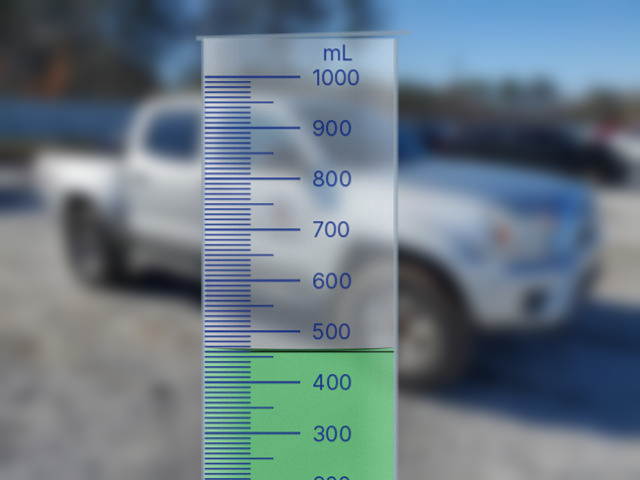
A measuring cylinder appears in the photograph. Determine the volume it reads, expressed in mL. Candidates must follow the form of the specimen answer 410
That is 460
